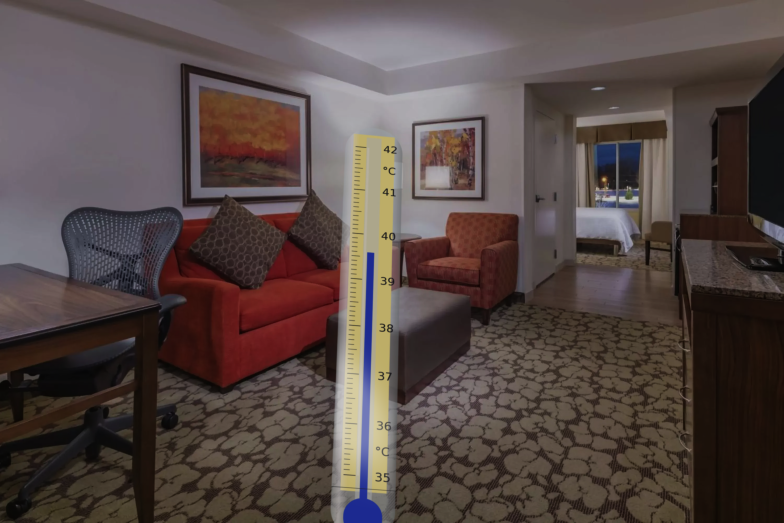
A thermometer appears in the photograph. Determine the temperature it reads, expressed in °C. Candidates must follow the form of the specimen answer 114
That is 39.6
